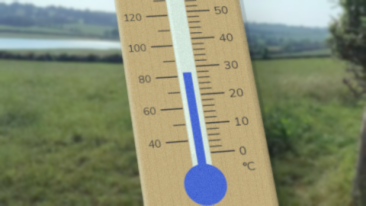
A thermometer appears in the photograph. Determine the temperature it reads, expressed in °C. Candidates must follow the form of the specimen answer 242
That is 28
